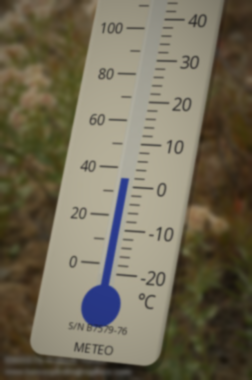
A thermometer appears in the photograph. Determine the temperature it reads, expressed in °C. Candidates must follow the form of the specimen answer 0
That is 2
